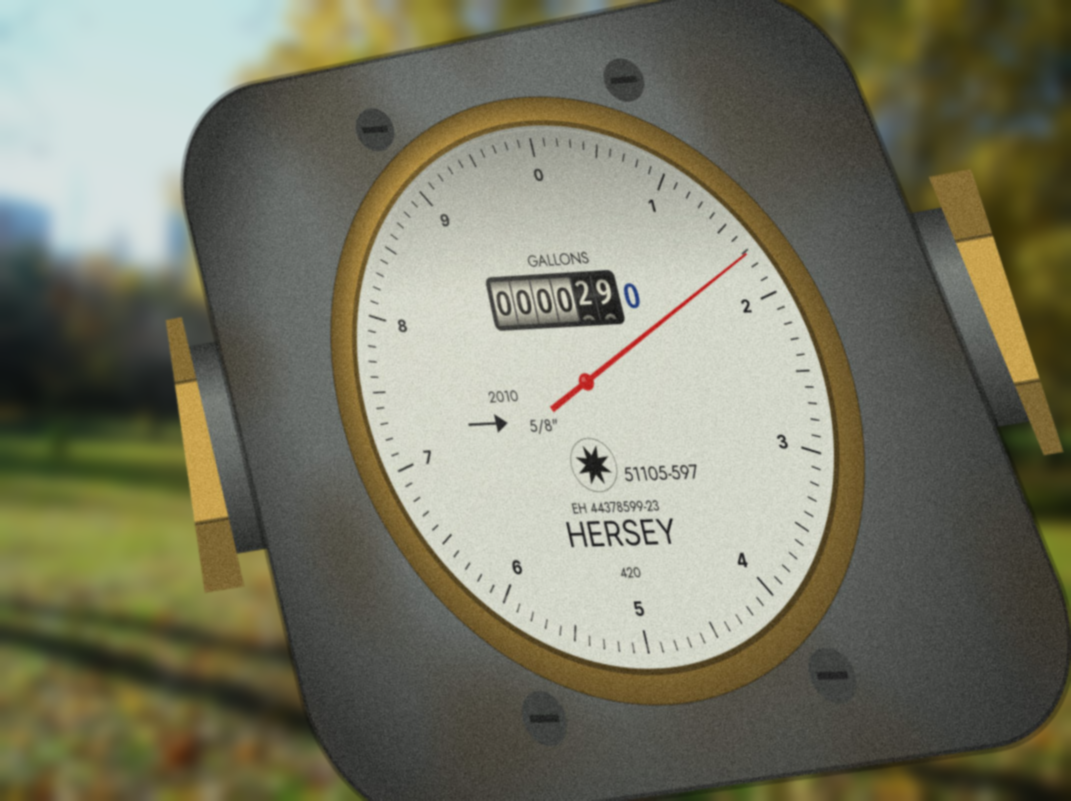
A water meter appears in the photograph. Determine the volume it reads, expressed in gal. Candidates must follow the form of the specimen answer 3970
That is 291.7
